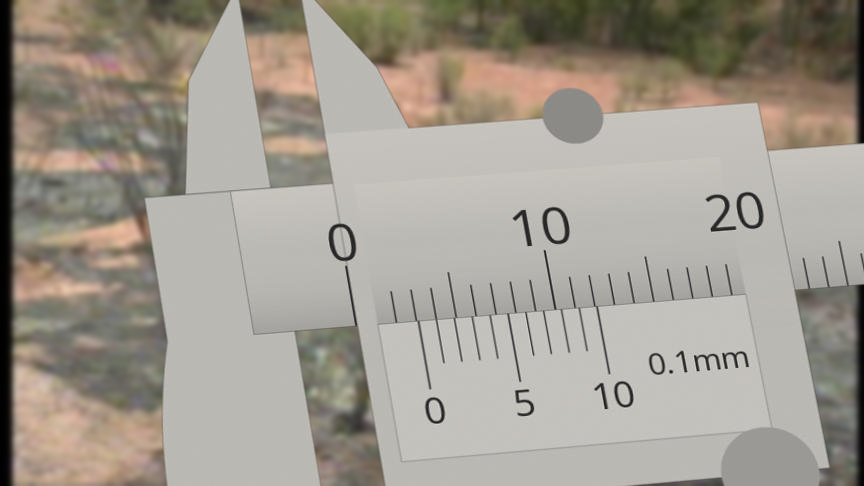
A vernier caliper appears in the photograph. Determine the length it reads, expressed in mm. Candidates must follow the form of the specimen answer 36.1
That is 3.1
